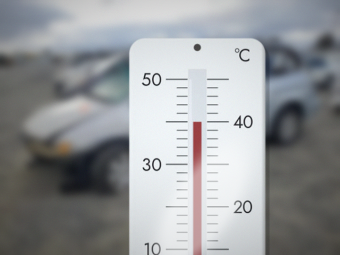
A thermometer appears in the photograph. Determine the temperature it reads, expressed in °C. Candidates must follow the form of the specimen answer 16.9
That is 40
